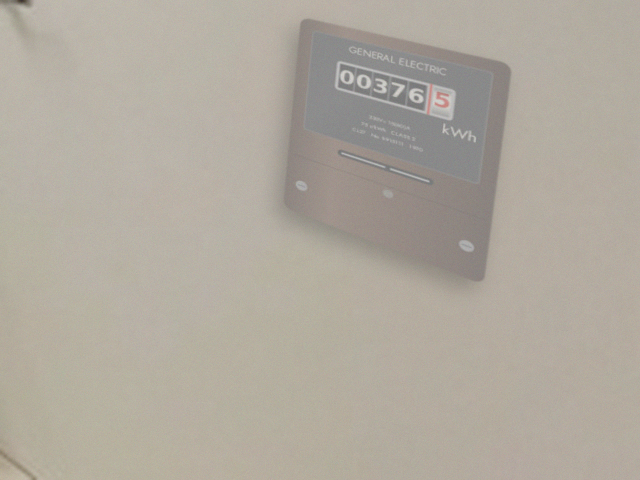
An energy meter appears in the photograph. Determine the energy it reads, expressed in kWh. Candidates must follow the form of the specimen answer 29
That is 376.5
